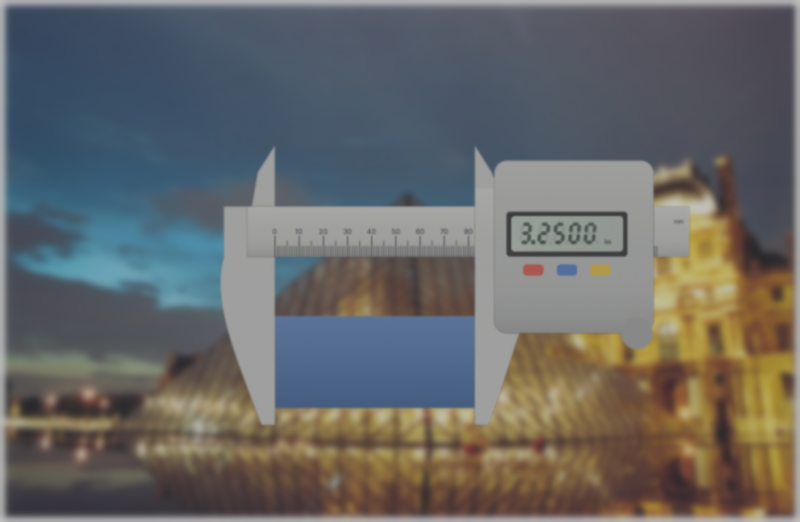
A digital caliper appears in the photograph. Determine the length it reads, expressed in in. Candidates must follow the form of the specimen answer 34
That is 3.2500
